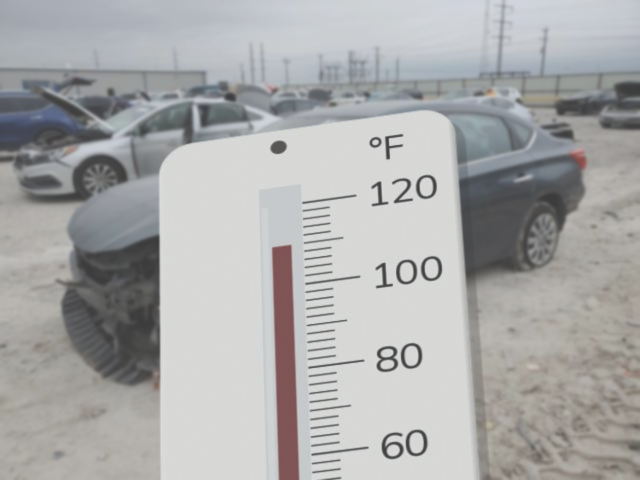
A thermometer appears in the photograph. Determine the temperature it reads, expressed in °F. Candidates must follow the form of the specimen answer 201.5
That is 110
